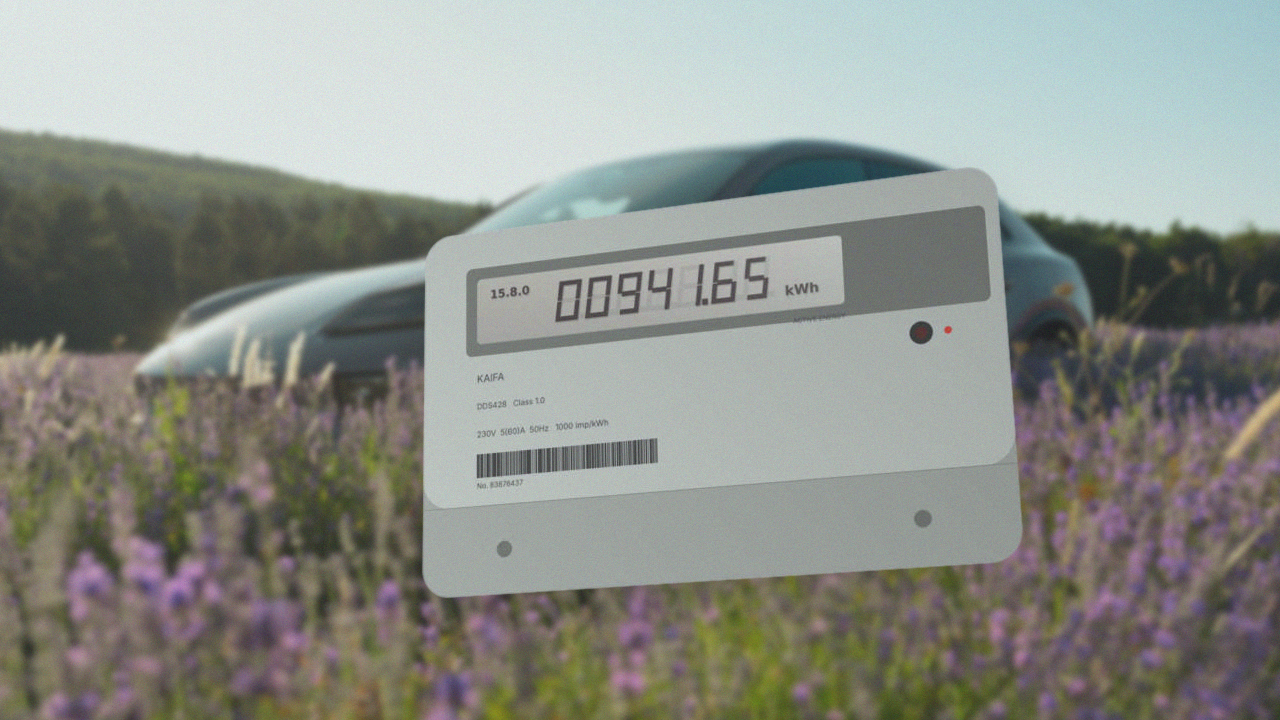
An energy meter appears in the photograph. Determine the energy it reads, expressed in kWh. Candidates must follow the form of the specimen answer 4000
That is 941.65
